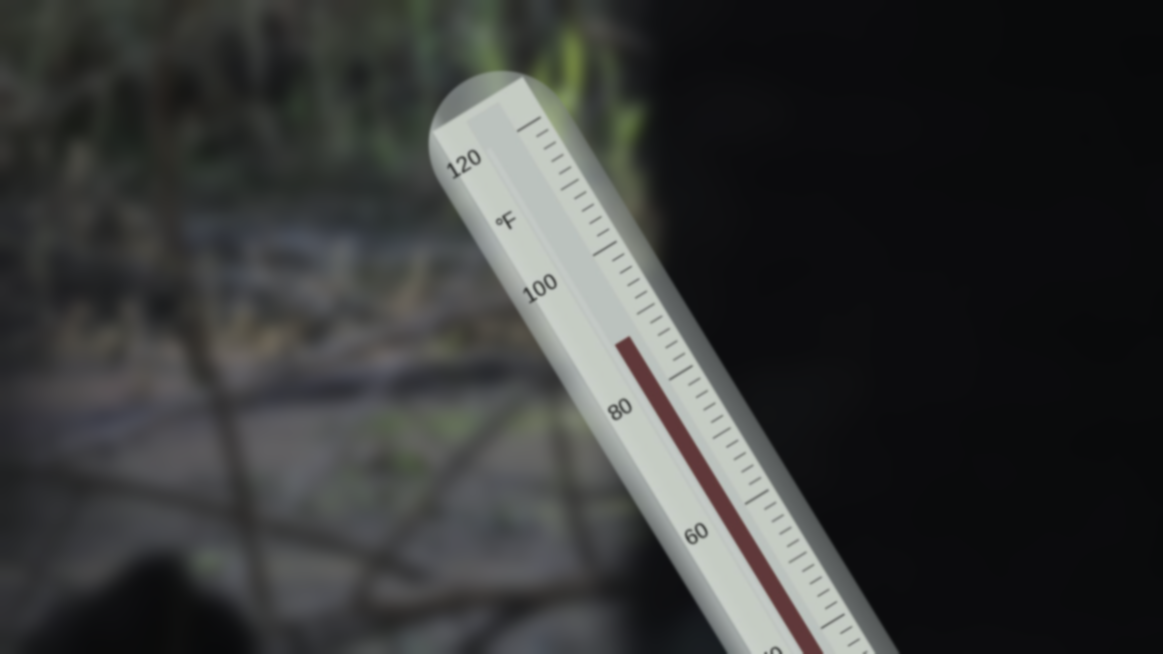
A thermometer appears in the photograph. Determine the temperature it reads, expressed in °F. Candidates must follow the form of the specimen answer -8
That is 88
